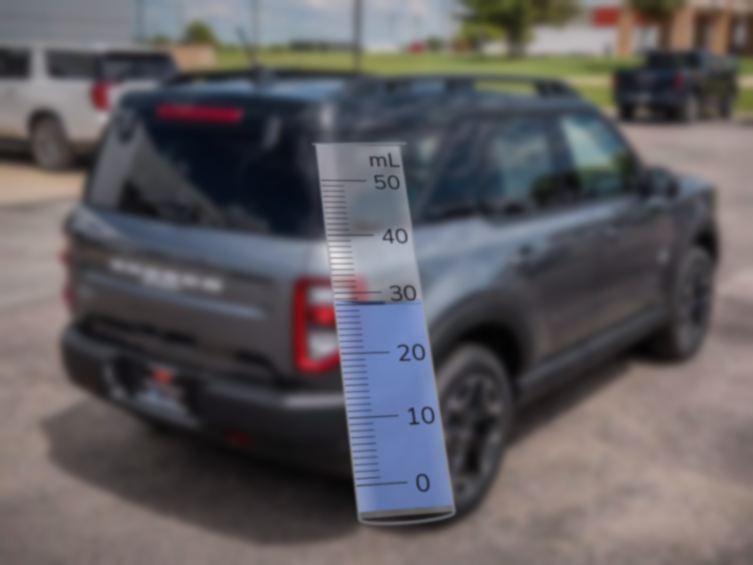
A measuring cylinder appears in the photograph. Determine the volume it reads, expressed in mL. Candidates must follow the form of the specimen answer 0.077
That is 28
